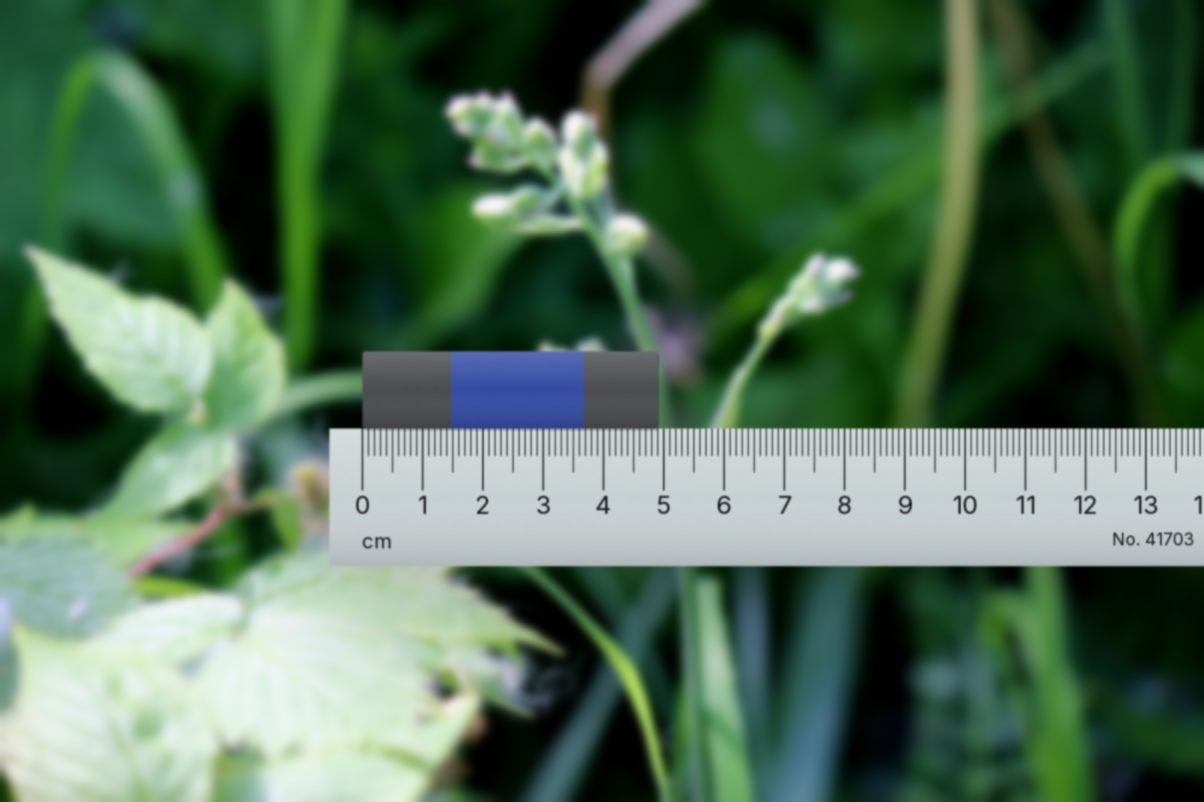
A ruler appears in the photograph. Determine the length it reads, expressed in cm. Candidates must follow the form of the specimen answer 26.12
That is 4.9
